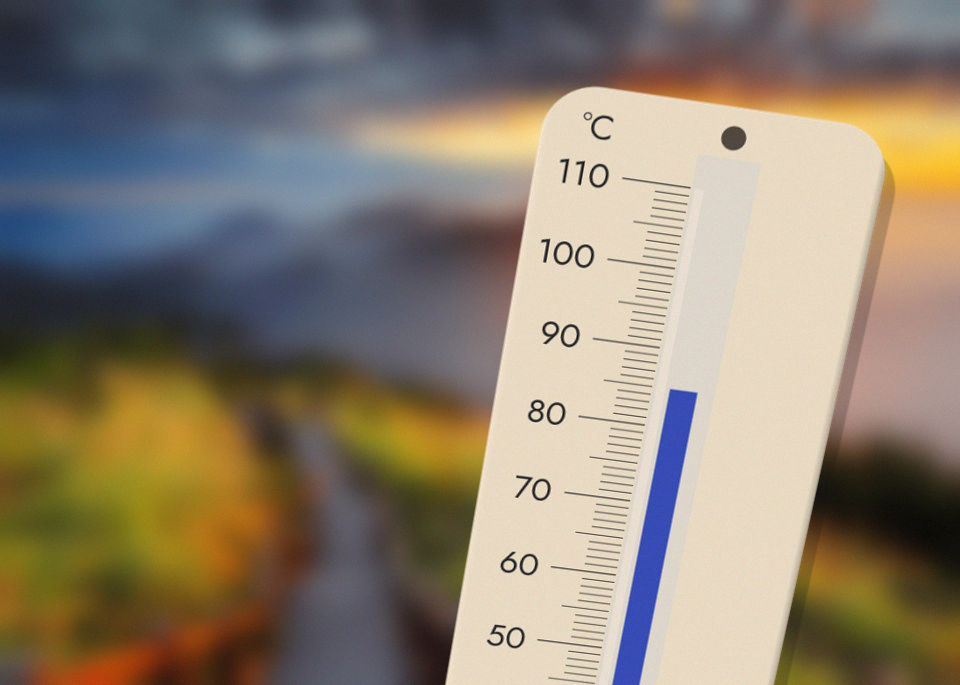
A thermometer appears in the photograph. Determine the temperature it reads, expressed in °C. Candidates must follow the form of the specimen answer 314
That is 85
